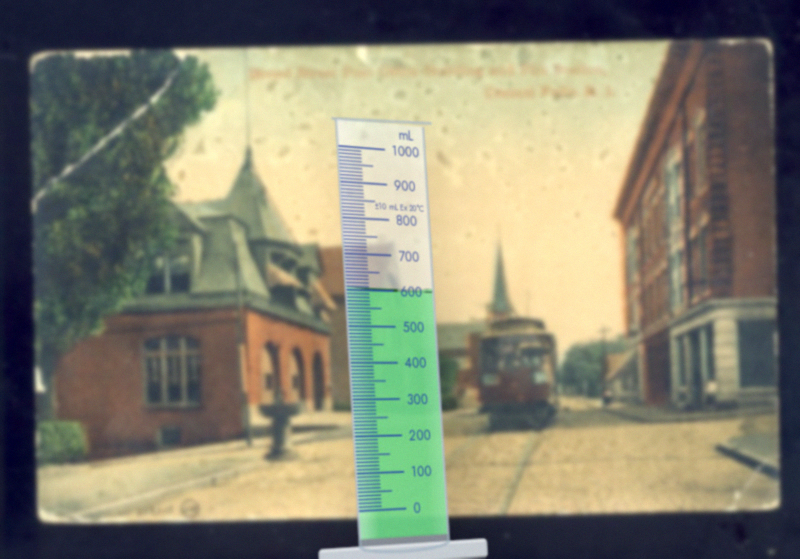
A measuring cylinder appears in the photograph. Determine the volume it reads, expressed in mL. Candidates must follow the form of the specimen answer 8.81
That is 600
